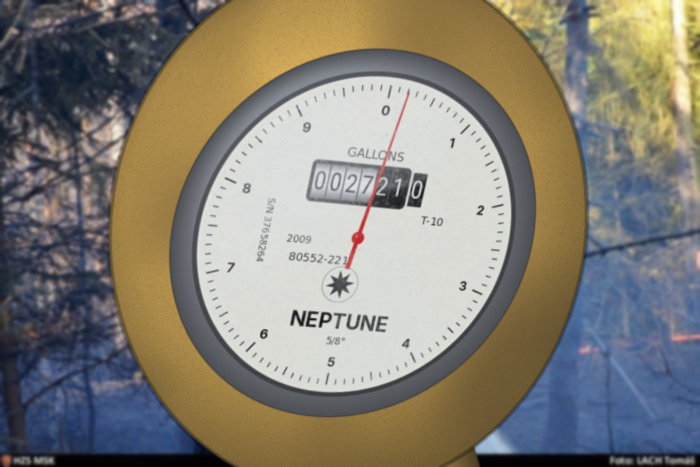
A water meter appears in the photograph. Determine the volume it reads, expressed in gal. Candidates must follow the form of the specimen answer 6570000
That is 27210.2
